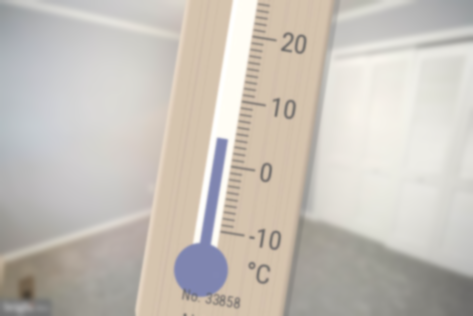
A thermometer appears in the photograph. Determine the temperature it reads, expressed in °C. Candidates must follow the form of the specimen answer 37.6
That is 4
